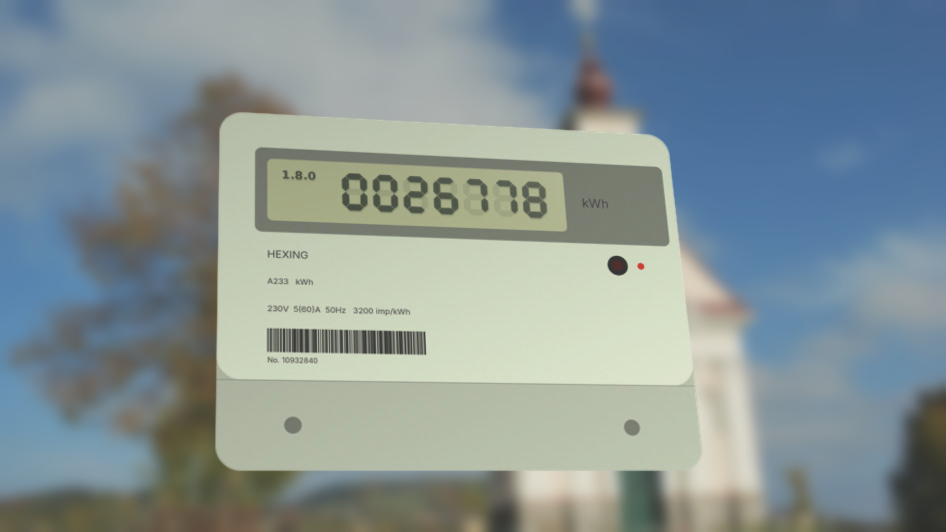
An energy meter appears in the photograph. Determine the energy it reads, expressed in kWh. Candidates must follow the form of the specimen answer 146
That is 26778
